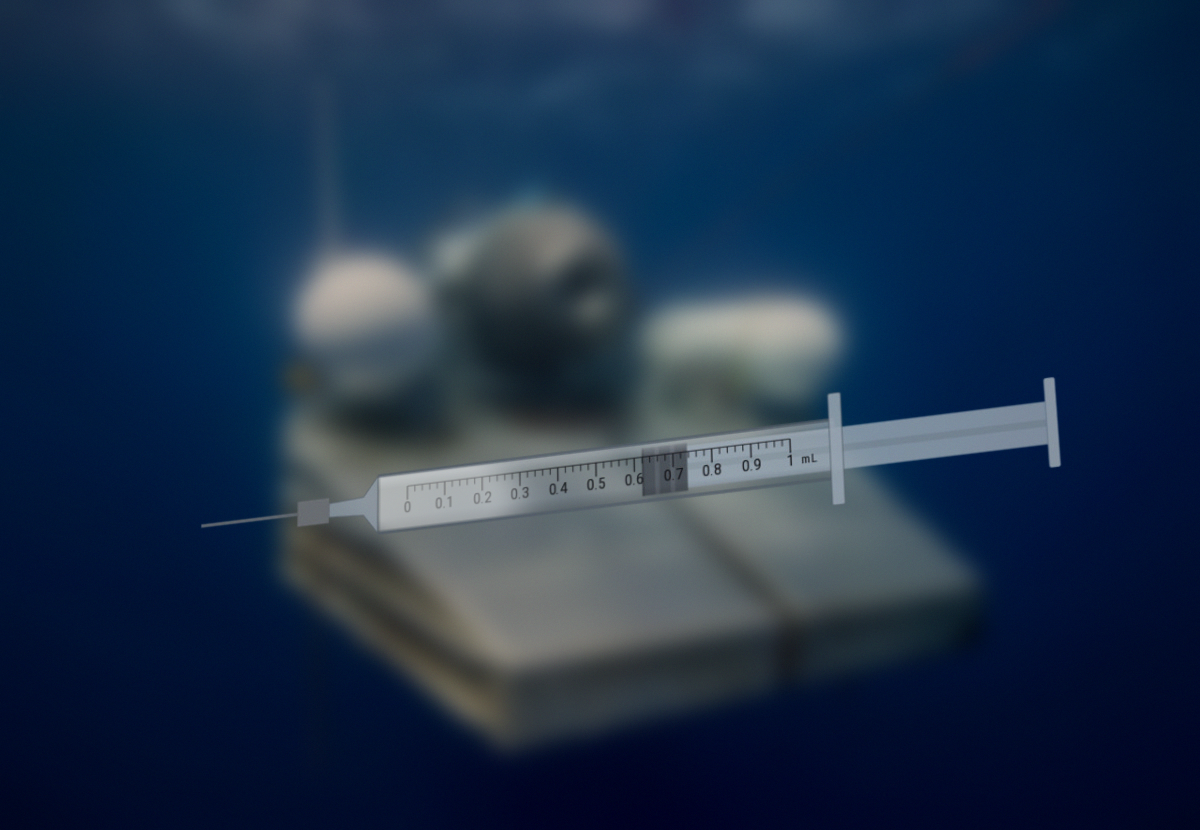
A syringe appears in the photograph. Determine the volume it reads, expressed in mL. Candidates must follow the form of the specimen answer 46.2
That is 0.62
